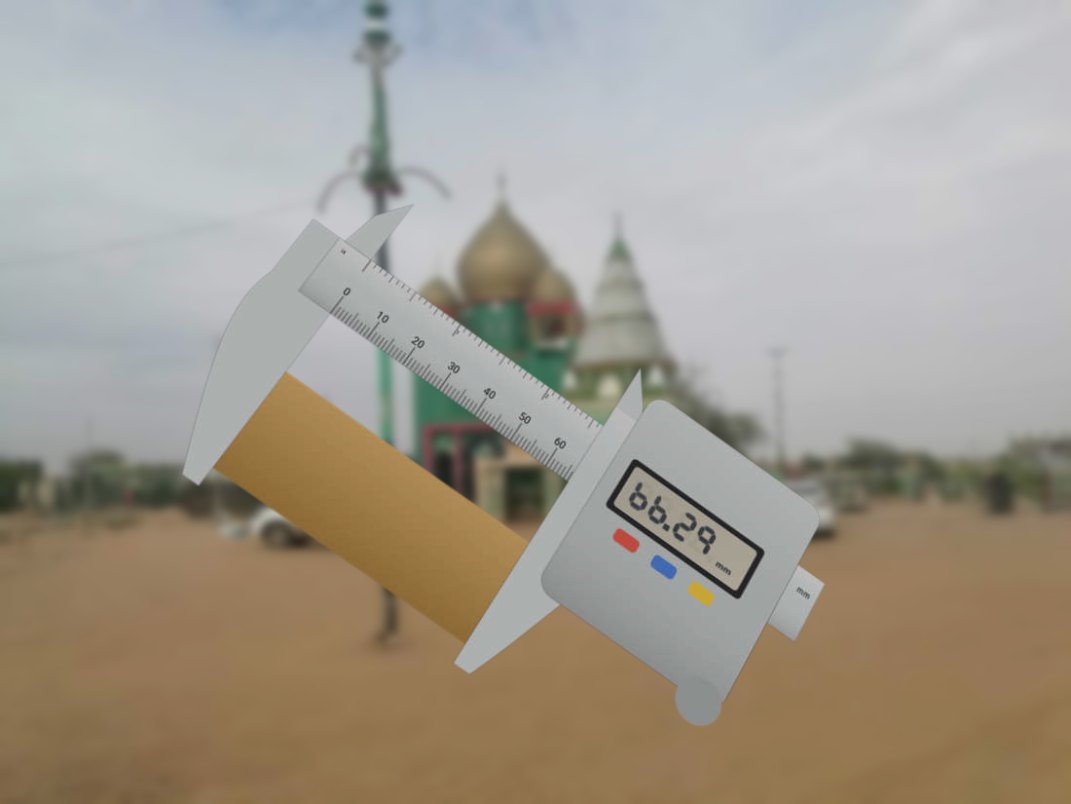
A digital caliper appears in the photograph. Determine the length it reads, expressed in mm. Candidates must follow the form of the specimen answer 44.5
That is 66.29
